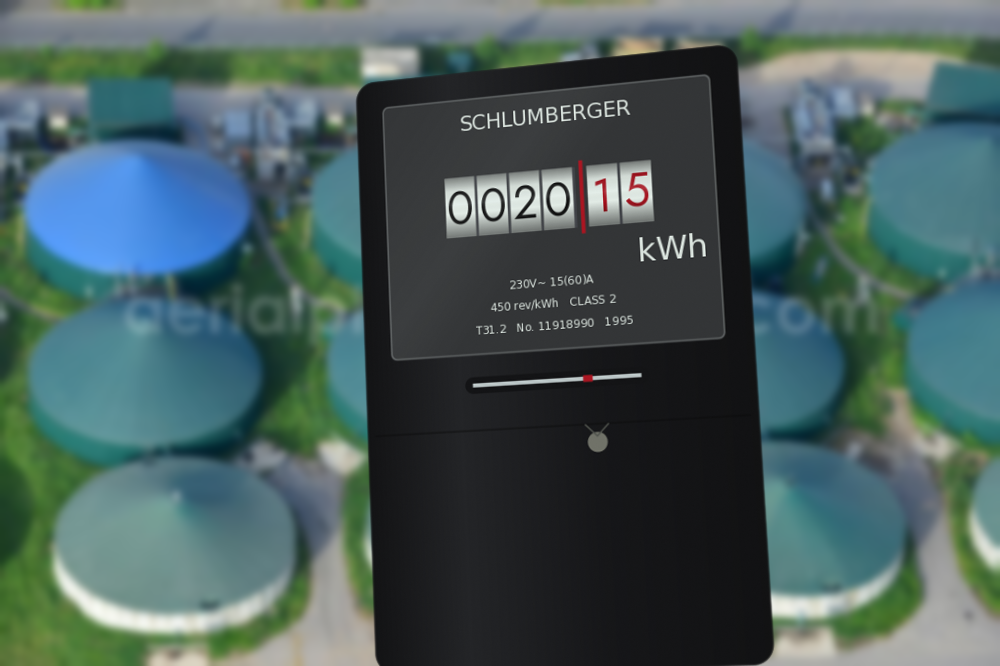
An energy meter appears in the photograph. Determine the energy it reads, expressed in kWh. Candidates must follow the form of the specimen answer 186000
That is 20.15
